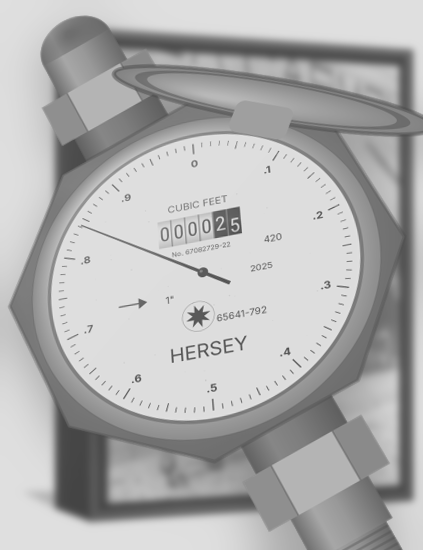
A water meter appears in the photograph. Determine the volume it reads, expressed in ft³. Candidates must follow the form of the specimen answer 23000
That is 24.84
